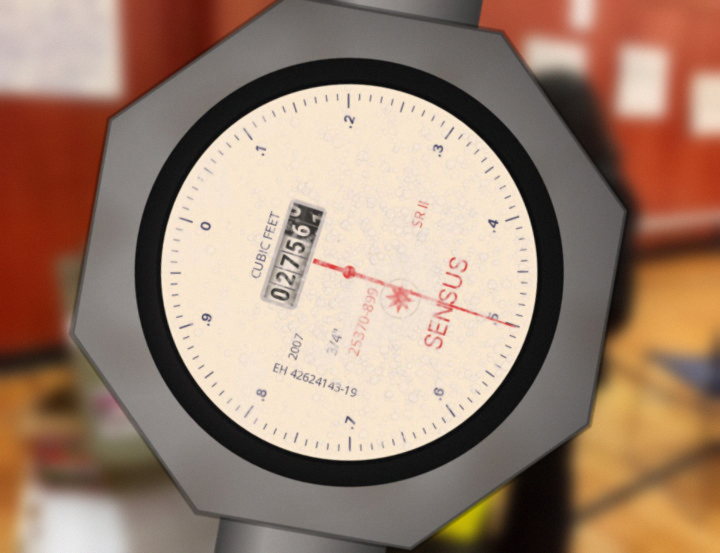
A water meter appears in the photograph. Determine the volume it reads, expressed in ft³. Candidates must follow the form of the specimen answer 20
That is 27560.50
